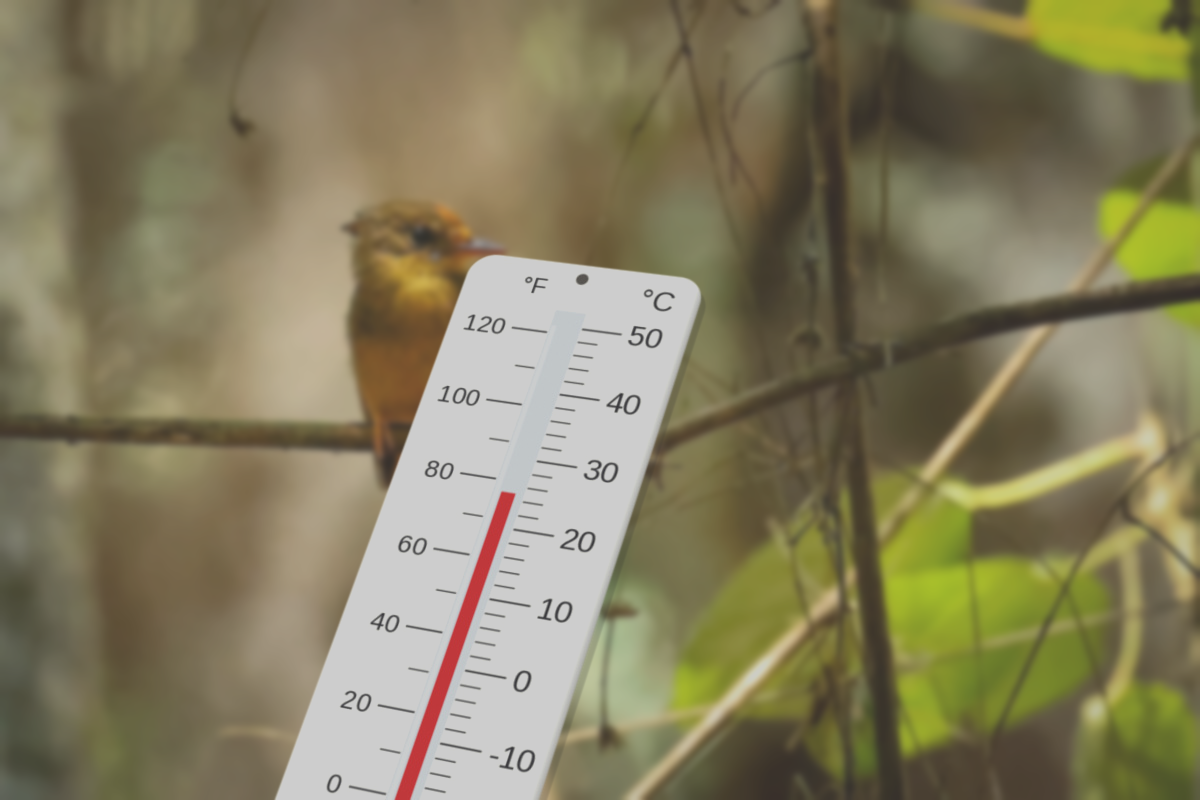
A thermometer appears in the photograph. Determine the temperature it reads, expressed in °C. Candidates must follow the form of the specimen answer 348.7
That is 25
